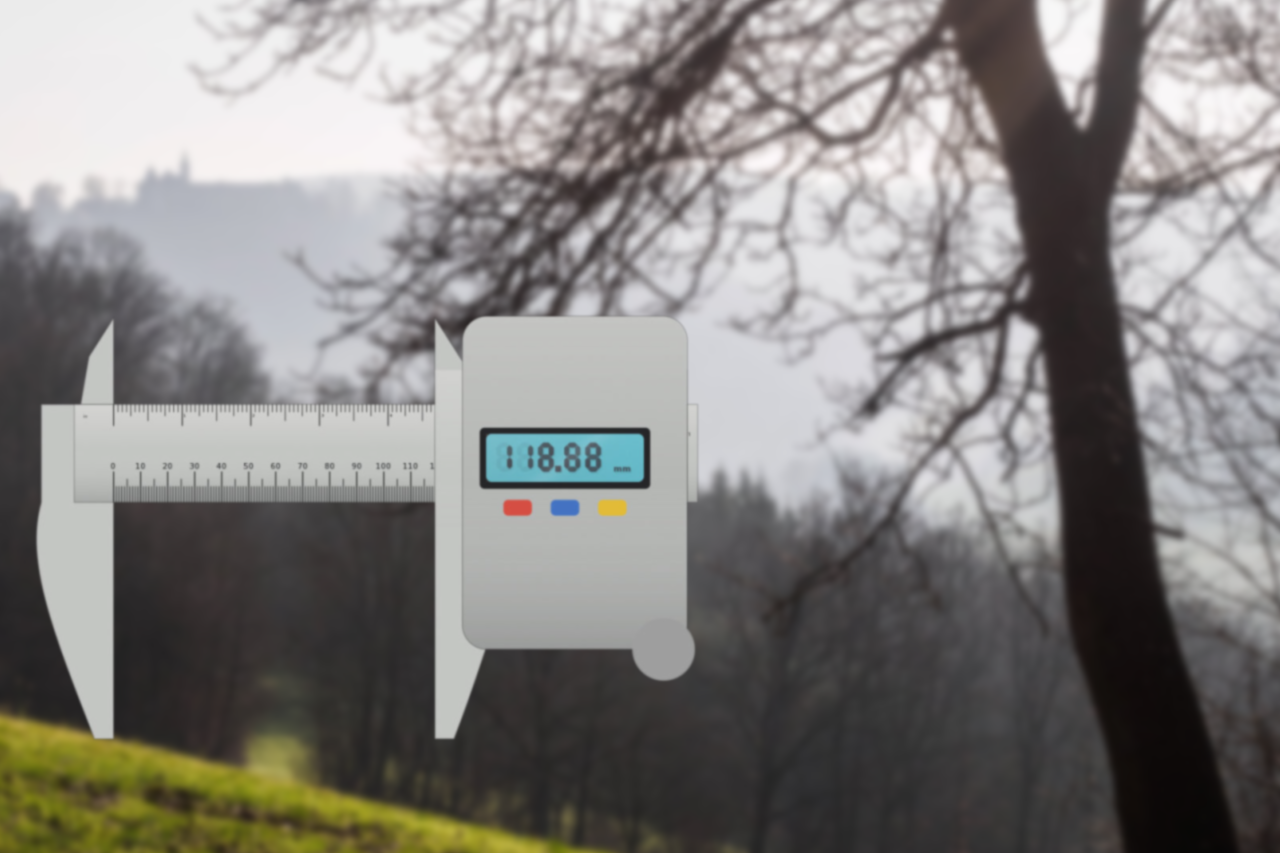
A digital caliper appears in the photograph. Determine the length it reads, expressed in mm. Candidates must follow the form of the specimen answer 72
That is 118.88
